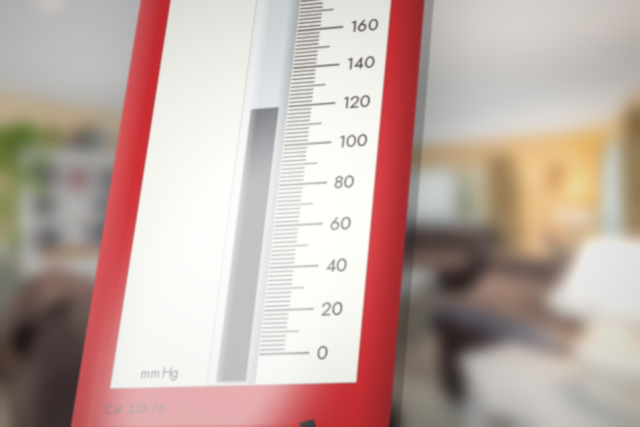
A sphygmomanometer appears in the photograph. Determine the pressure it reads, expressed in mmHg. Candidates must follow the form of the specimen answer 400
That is 120
